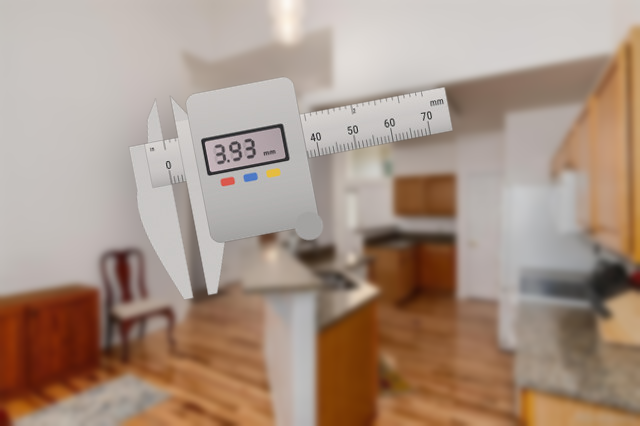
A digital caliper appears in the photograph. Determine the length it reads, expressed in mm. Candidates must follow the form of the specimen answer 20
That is 3.93
